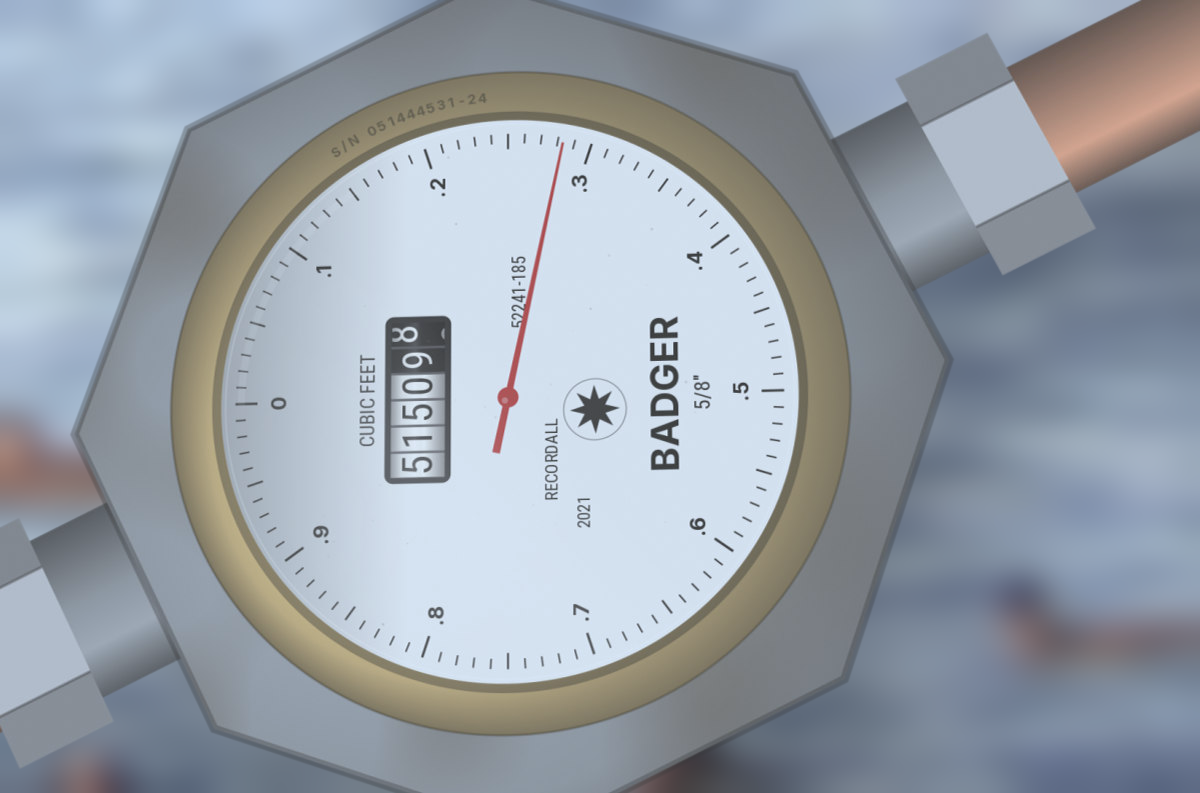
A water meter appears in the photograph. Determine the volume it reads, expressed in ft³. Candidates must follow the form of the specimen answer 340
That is 515098.28
